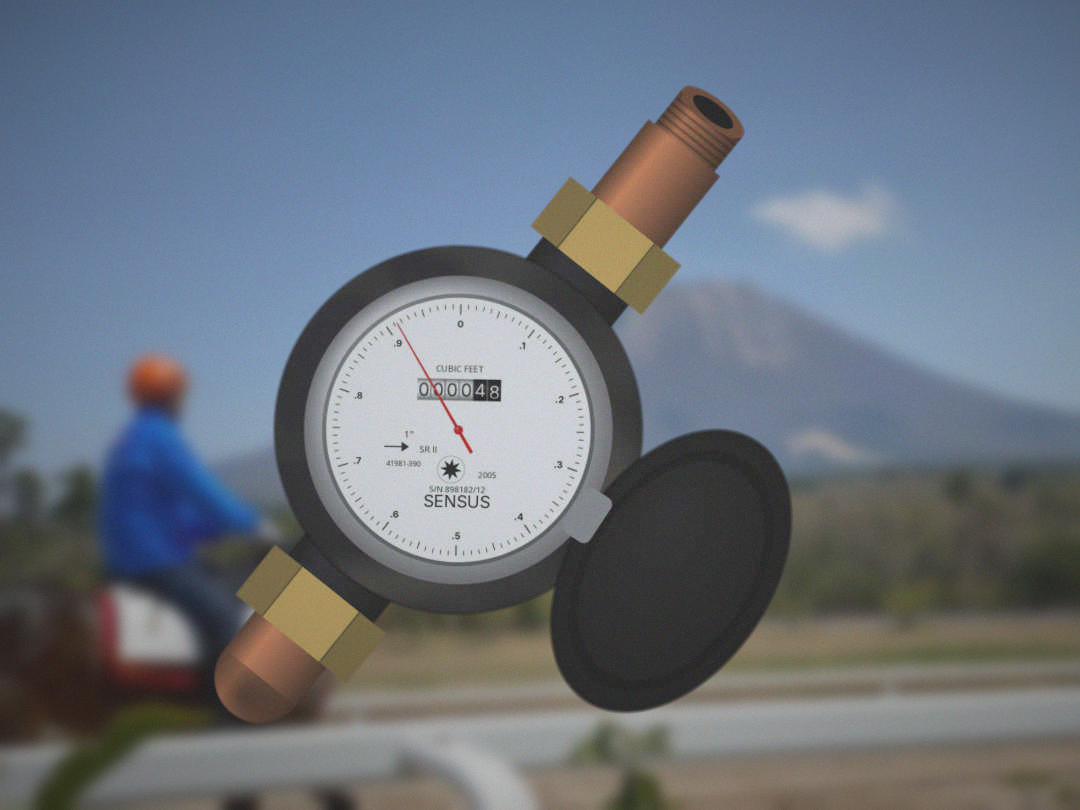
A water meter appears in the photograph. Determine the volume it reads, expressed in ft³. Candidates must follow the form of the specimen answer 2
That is 47.91
